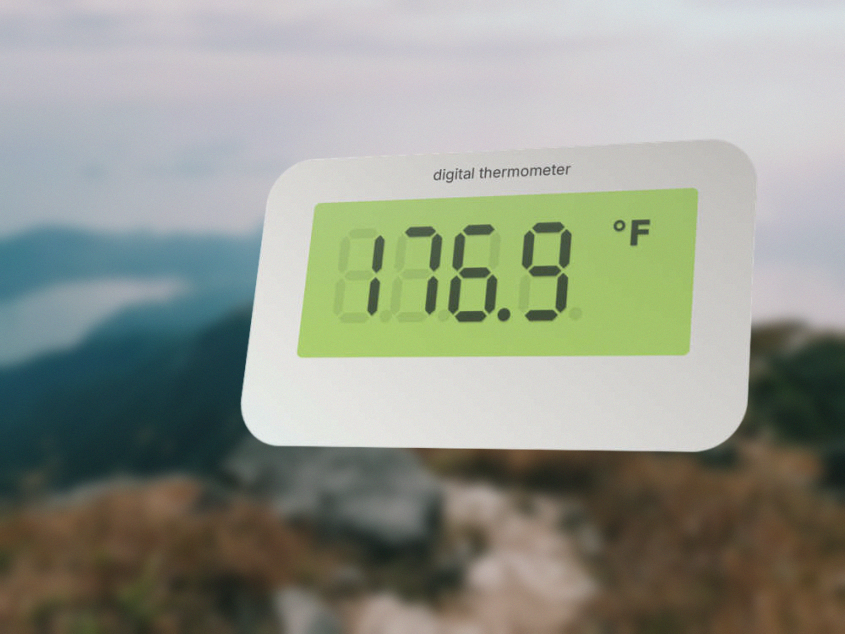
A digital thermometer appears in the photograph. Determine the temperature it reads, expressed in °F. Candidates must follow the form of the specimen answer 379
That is 176.9
